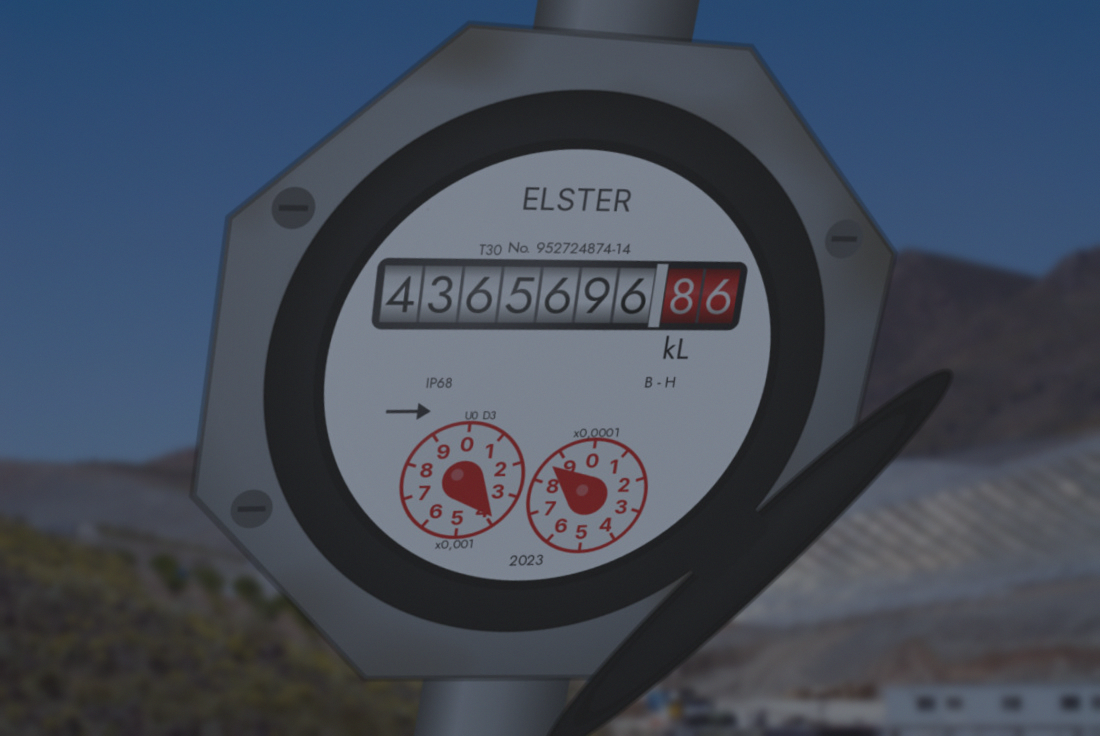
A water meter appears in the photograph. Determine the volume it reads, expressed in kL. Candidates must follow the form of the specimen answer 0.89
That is 4365696.8638
